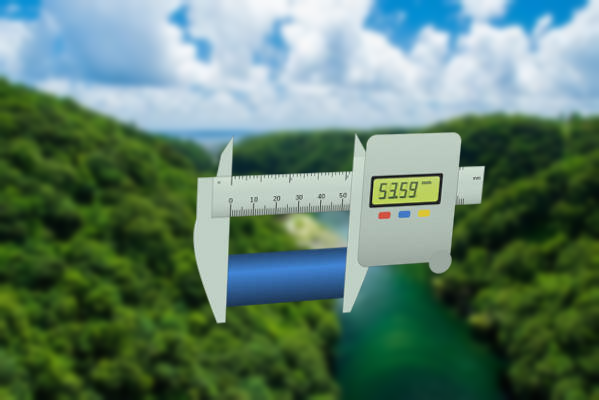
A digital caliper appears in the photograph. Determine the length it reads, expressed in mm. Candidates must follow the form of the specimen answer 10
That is 53.59
